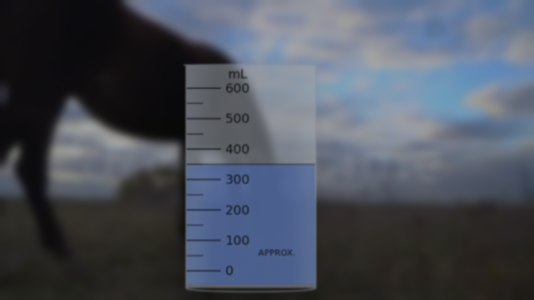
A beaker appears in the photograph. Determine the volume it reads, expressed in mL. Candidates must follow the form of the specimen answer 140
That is 350
